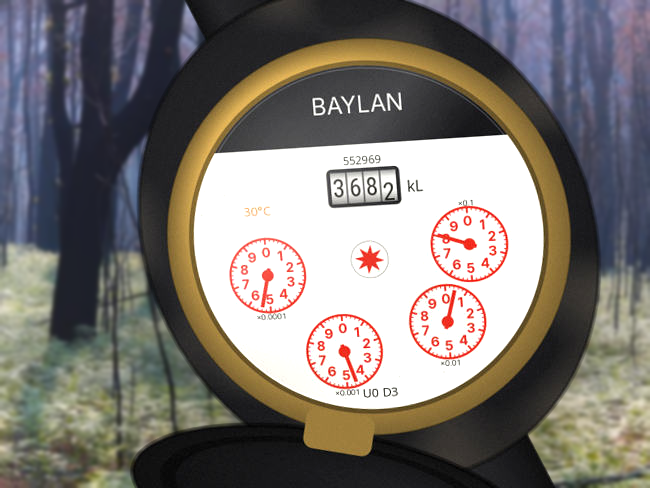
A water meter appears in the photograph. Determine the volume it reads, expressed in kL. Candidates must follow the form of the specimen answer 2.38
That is 3681.8045
